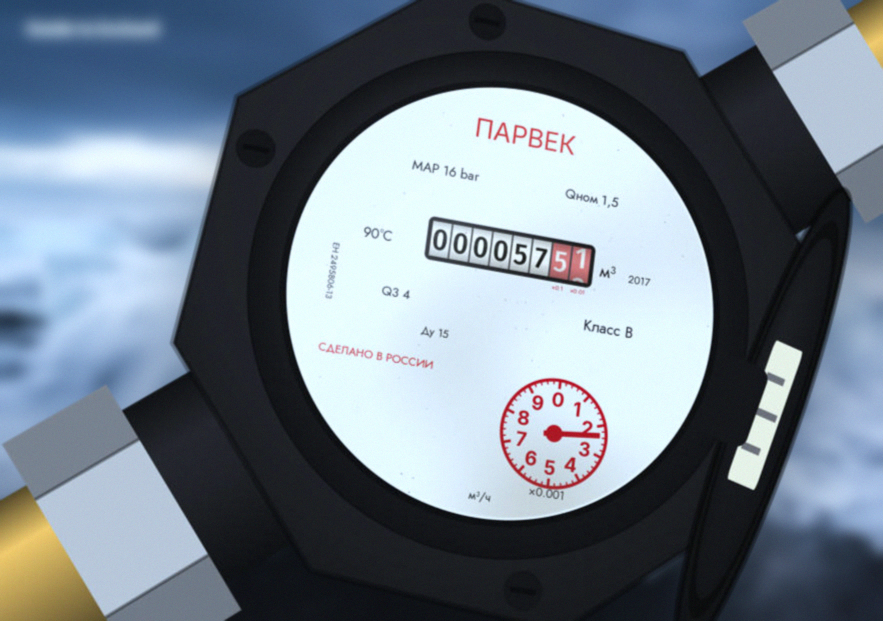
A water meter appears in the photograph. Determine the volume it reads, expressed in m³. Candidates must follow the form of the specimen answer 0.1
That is 57.512
